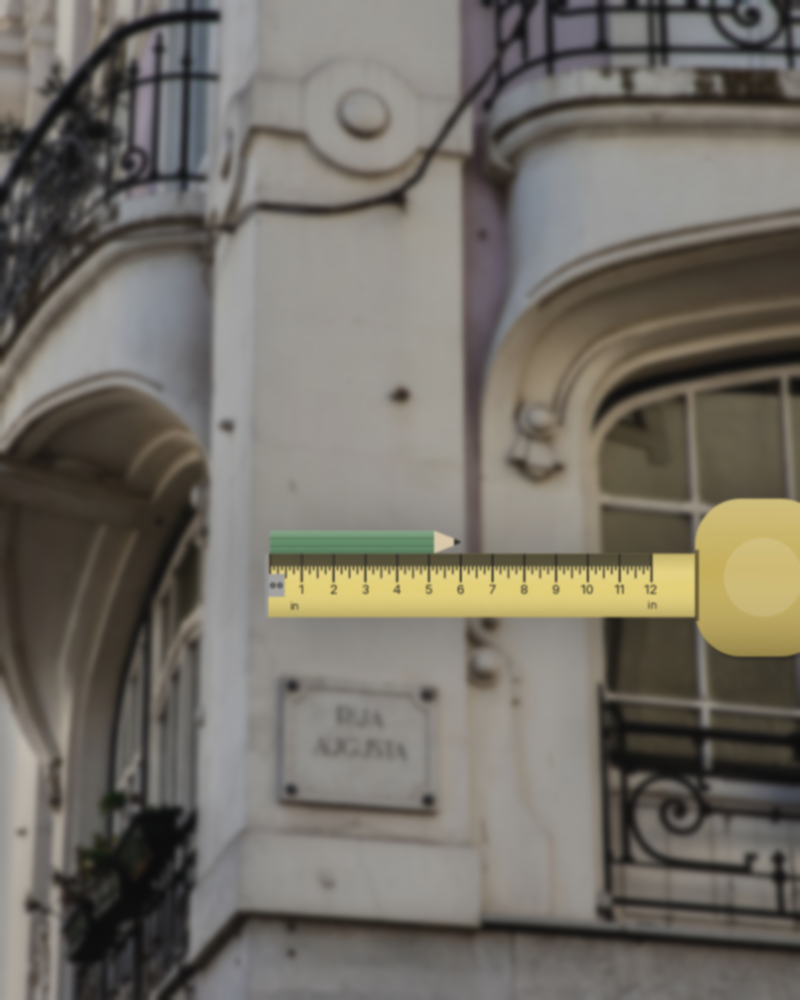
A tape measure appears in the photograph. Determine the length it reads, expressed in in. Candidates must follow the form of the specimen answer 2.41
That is 6
